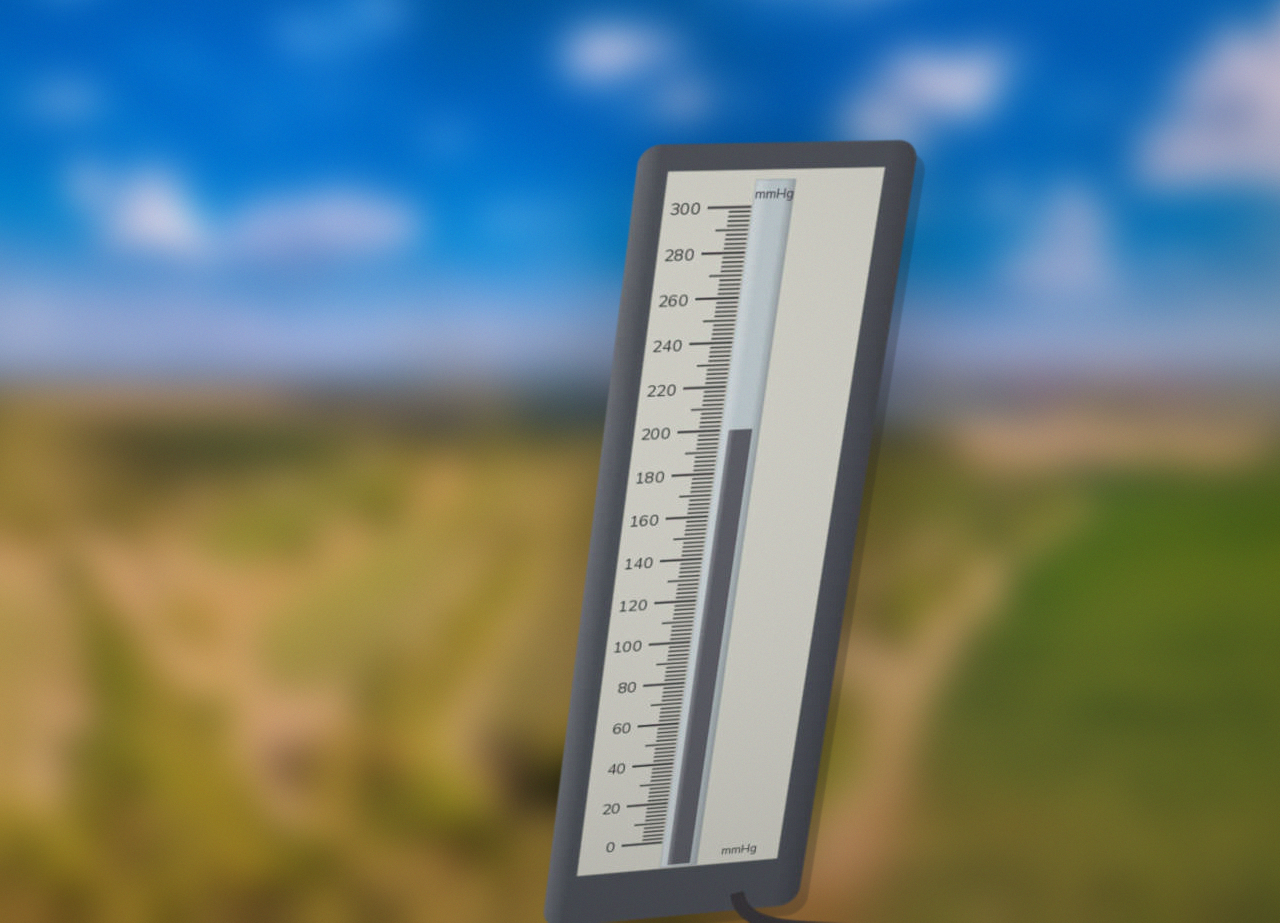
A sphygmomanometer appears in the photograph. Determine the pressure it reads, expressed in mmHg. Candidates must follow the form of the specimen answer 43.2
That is 200
